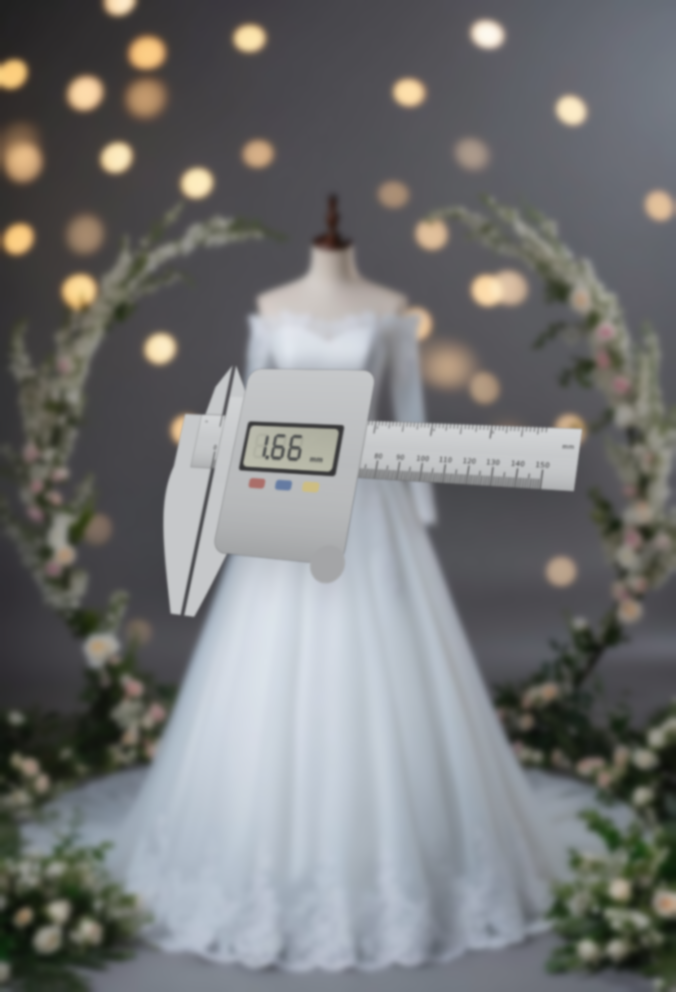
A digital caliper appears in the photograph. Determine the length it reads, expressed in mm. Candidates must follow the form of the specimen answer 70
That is 1.66
